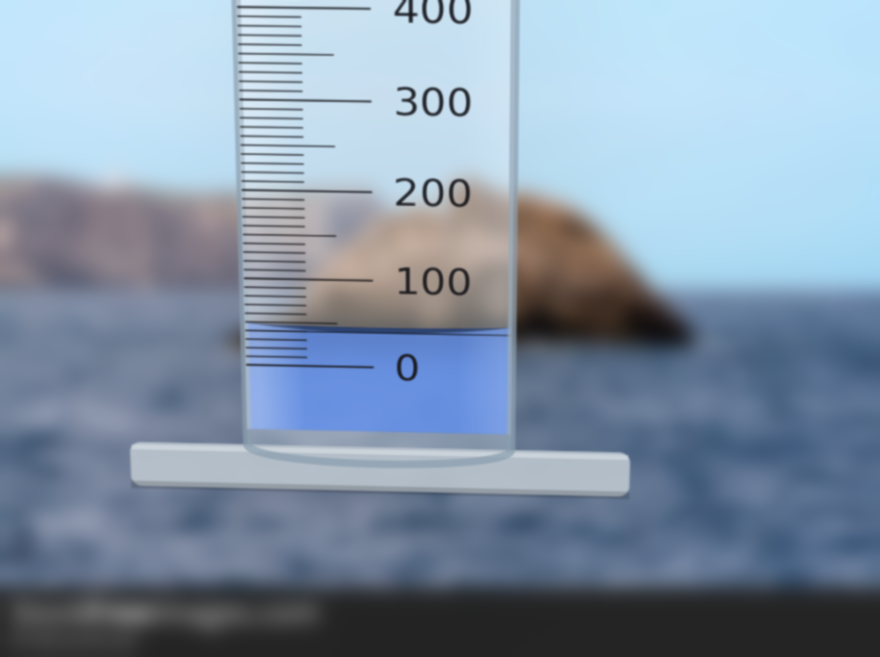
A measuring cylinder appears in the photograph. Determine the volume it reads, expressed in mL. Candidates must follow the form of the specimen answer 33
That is 40
